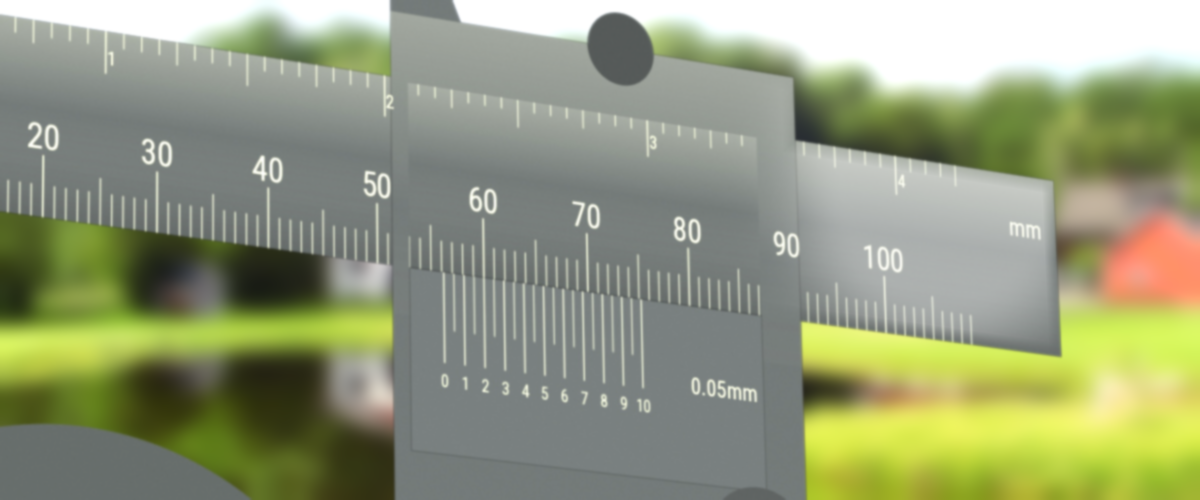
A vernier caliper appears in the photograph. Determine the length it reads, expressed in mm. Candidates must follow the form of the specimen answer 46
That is 56.2
